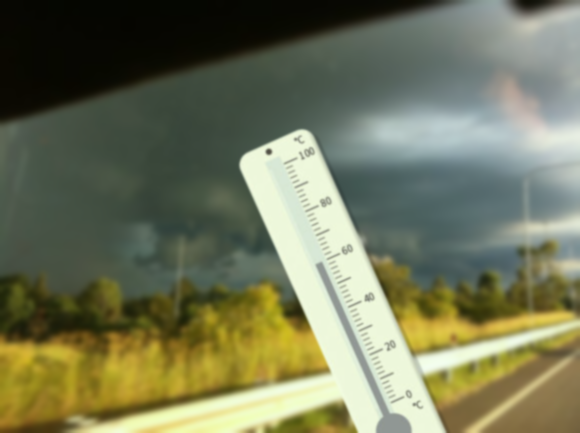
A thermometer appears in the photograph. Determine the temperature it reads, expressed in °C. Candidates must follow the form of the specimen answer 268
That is 60
